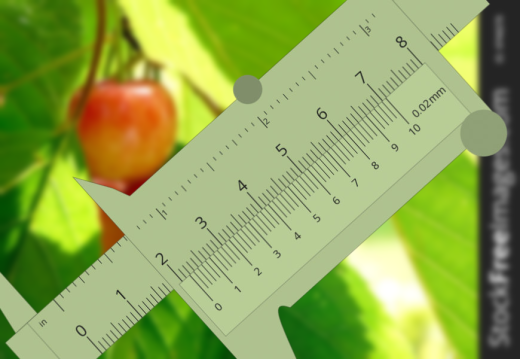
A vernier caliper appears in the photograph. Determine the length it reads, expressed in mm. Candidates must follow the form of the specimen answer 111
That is 21.8
